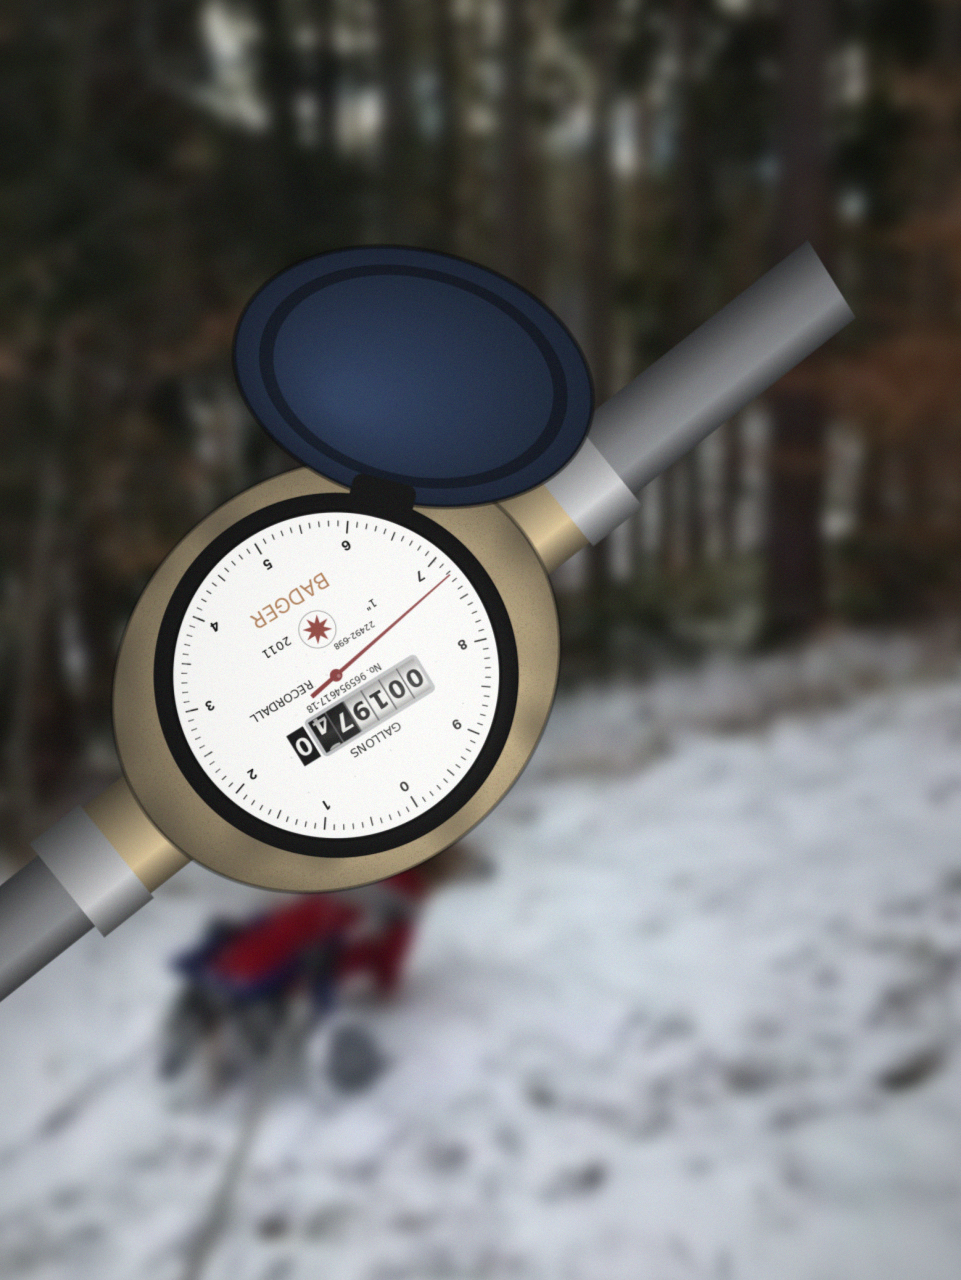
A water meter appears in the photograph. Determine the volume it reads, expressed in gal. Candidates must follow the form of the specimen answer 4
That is 19737.2
